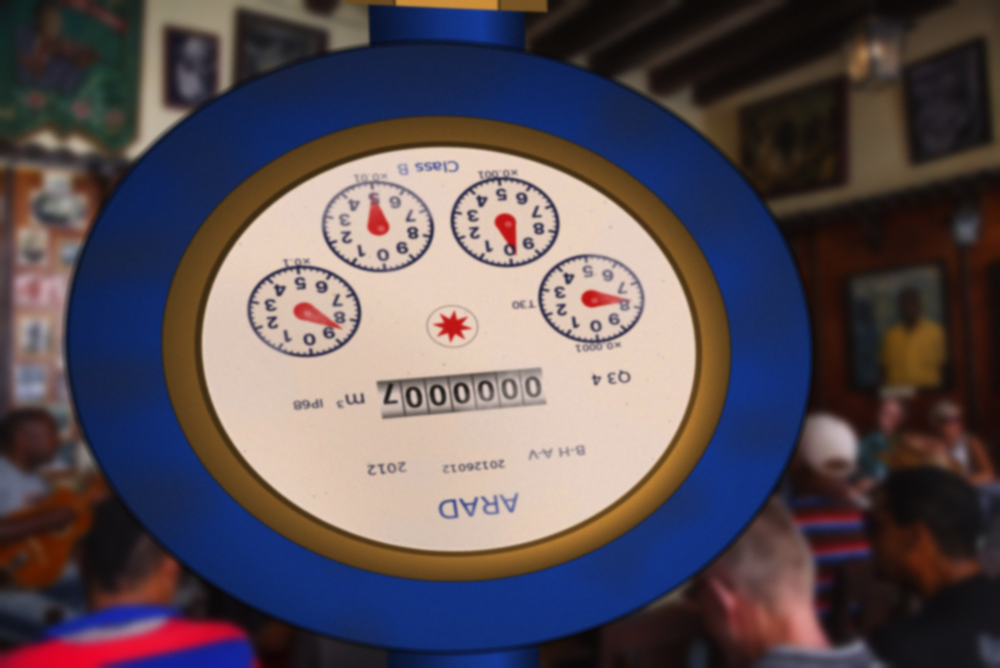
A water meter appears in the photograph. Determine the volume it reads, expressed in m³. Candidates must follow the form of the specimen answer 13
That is 6.8497
